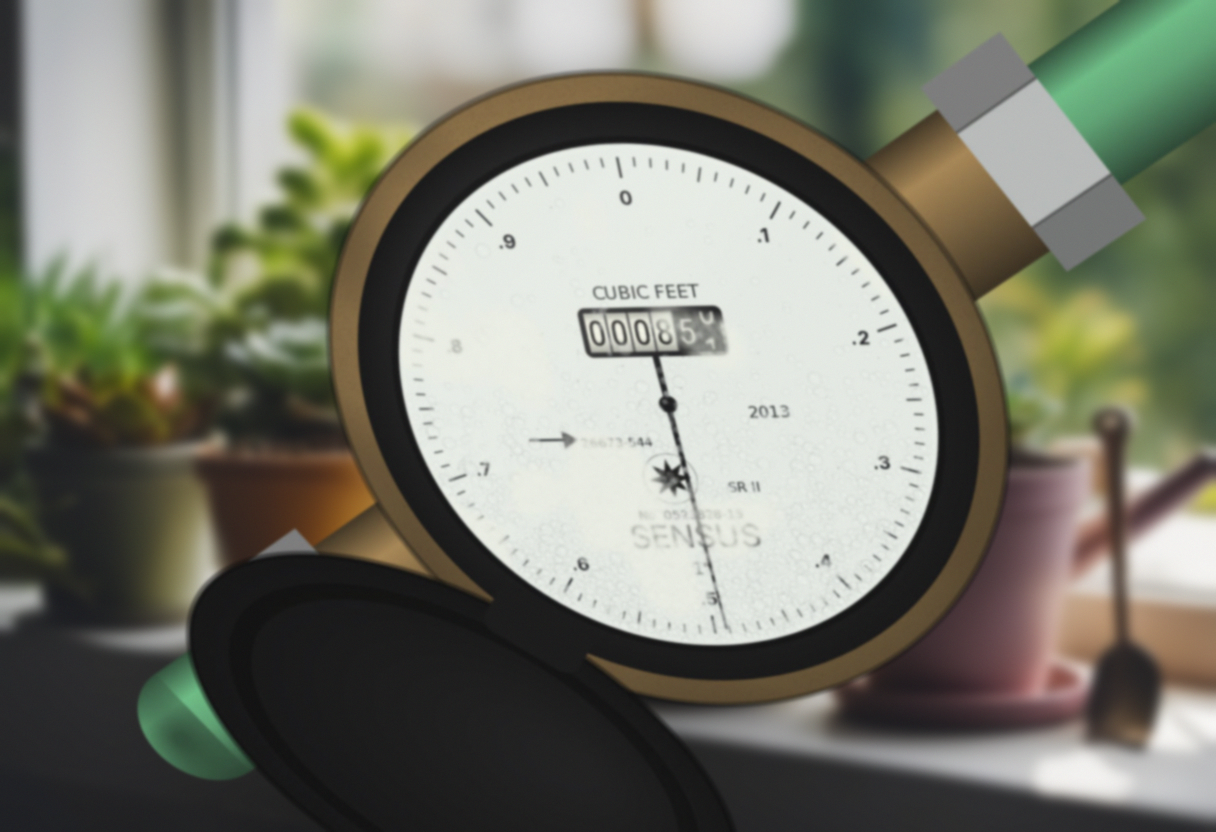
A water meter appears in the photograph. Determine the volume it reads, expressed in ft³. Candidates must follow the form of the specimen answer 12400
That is 850.49
